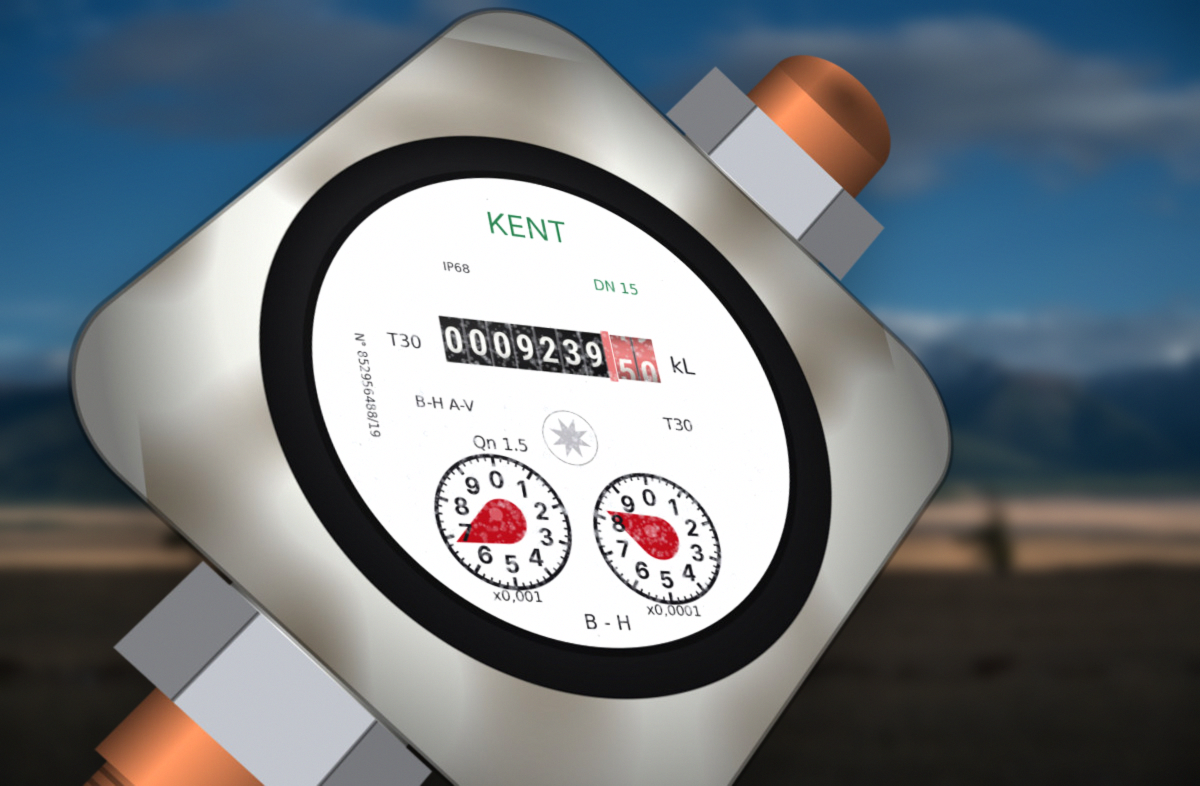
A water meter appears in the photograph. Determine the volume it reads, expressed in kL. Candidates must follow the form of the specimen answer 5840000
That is 9239.4968
